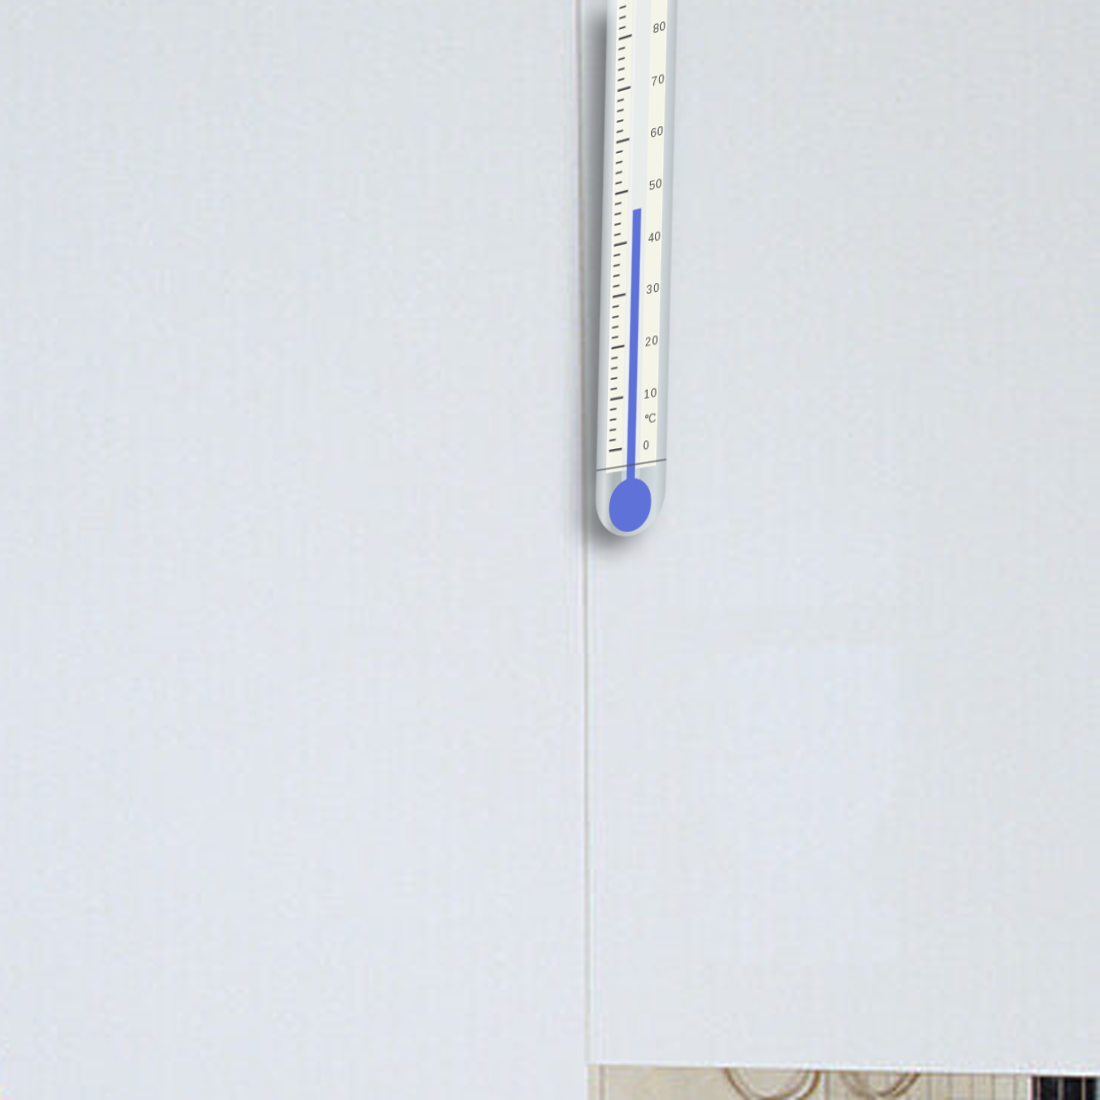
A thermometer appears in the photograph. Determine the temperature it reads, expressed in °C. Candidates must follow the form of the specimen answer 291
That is 46
